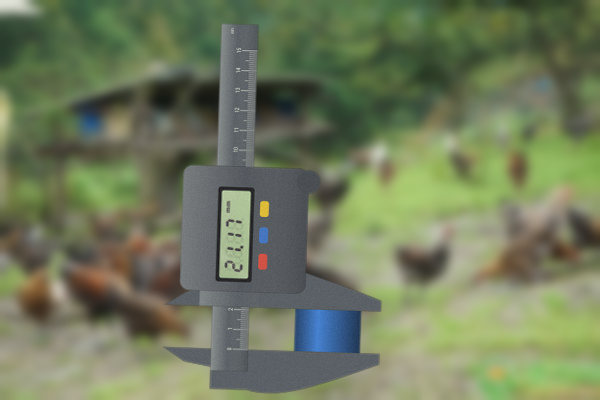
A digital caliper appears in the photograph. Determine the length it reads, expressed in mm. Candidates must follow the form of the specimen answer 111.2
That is 21.17
